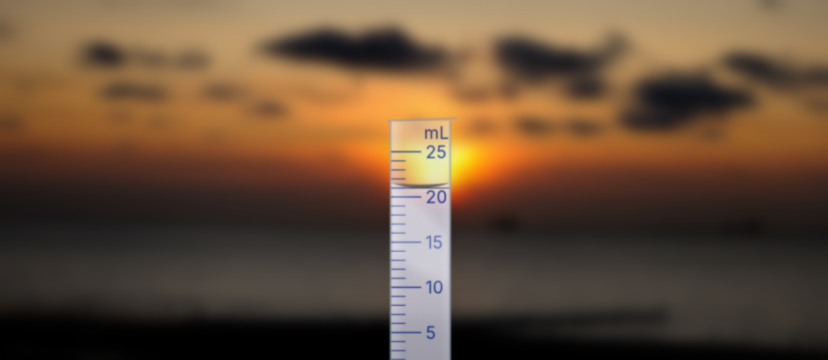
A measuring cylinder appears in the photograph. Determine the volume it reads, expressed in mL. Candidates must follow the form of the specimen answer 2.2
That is 21
